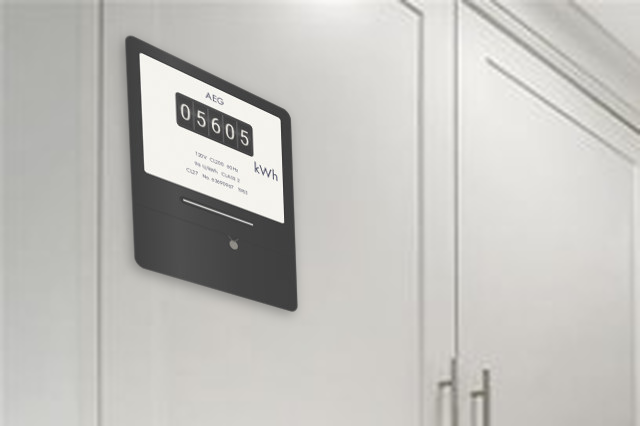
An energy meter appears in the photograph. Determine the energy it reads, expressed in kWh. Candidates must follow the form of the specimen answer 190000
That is 5605
